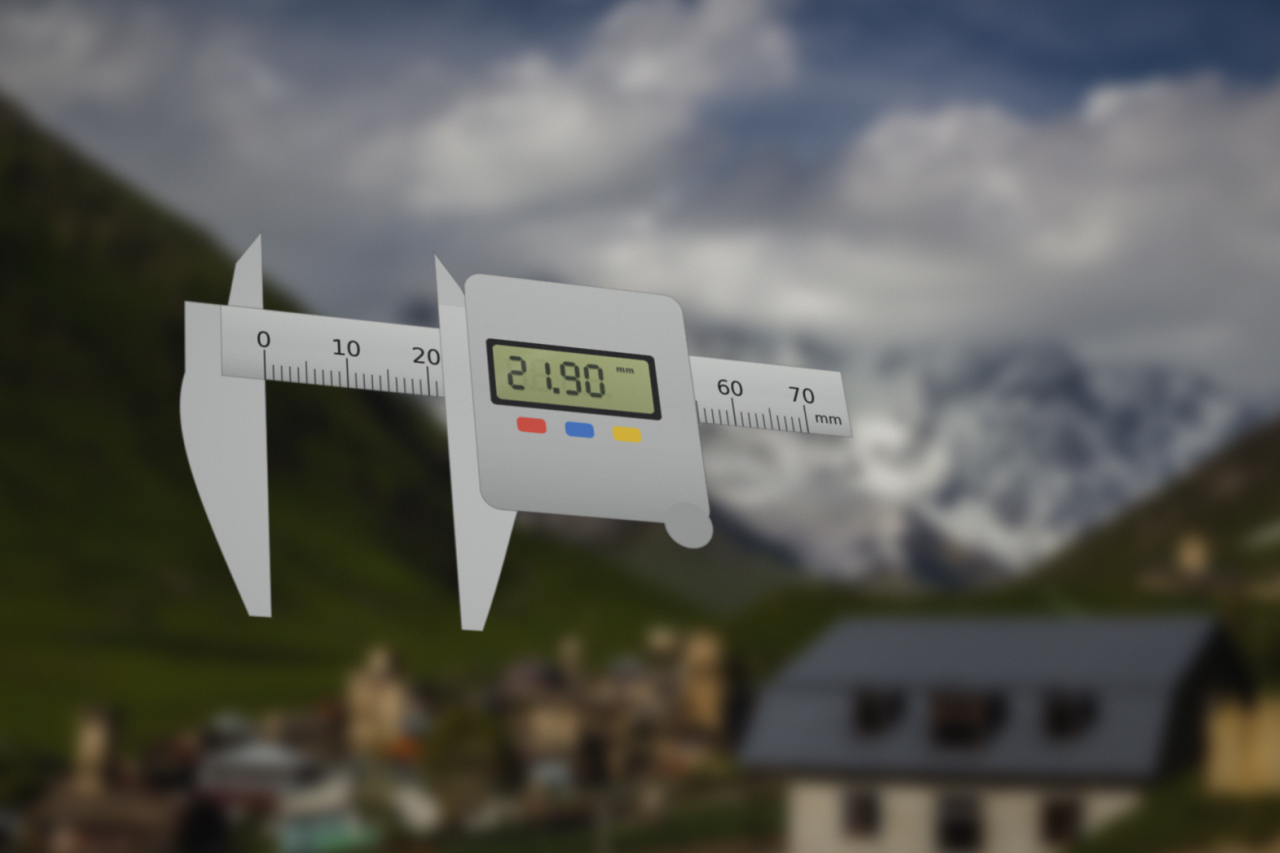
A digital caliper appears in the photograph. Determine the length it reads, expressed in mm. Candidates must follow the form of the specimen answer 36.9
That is 21.90
